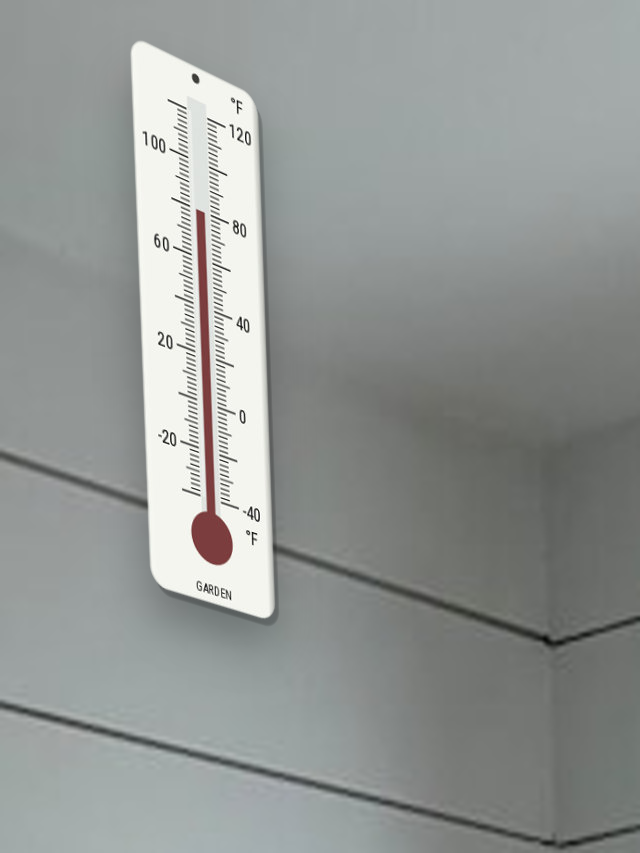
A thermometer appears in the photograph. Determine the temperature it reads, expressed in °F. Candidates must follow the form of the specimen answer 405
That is 80
